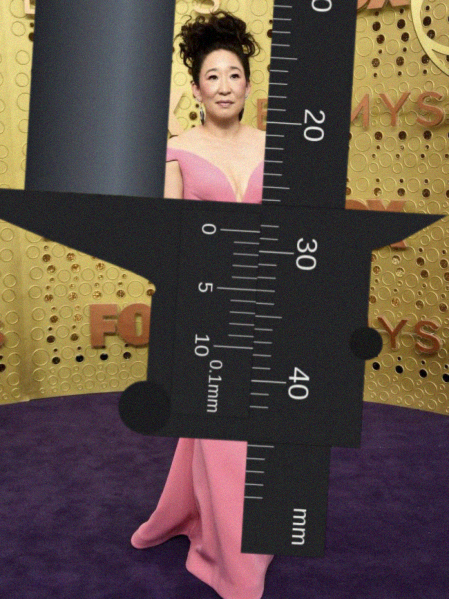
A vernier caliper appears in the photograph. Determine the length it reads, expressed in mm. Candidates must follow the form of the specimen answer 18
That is 28.5
